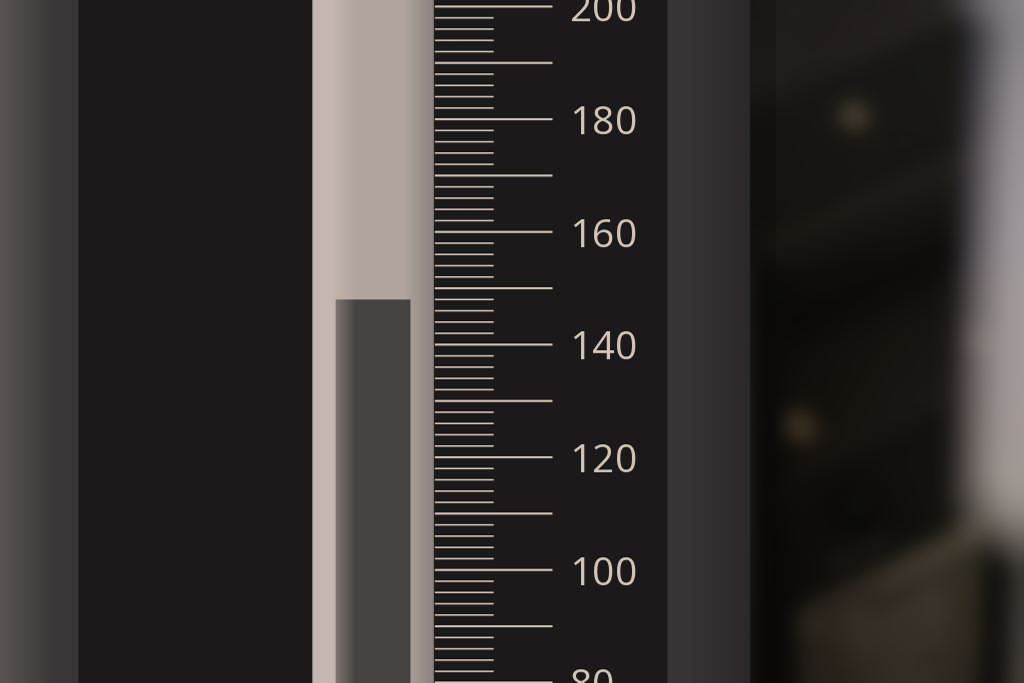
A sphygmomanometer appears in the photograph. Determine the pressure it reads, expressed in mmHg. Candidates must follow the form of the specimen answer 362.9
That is 148
